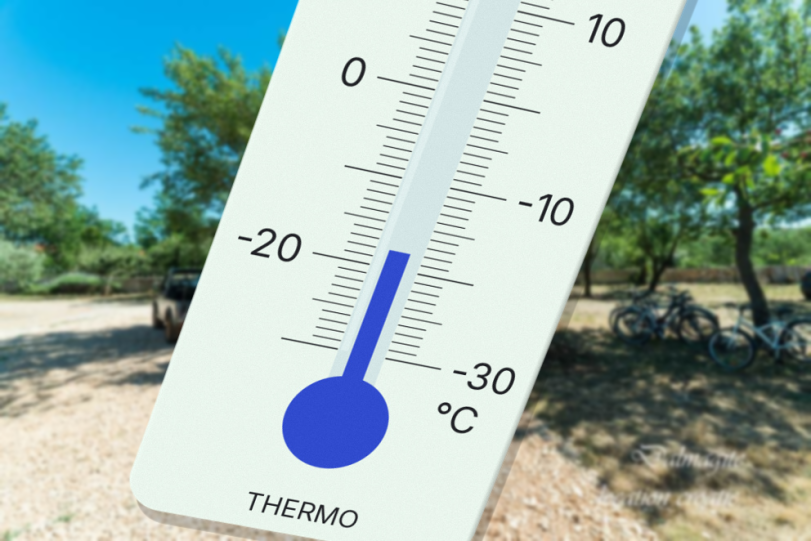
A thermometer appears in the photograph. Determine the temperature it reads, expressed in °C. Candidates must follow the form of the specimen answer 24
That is -18
